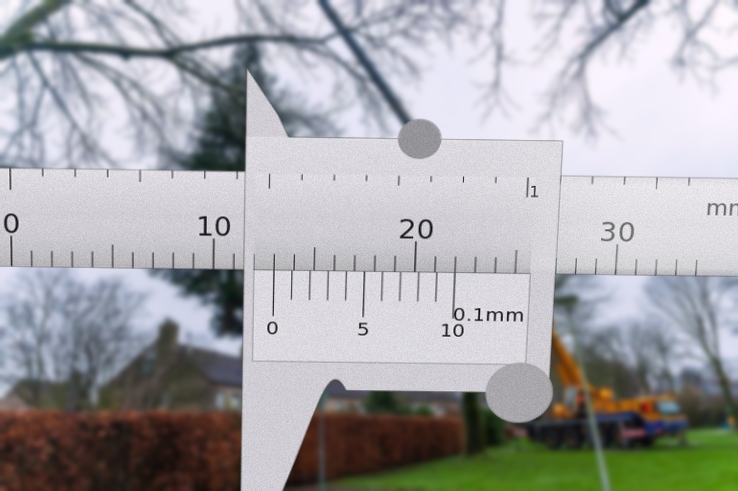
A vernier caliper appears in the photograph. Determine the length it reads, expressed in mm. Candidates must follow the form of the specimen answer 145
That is 13.0
